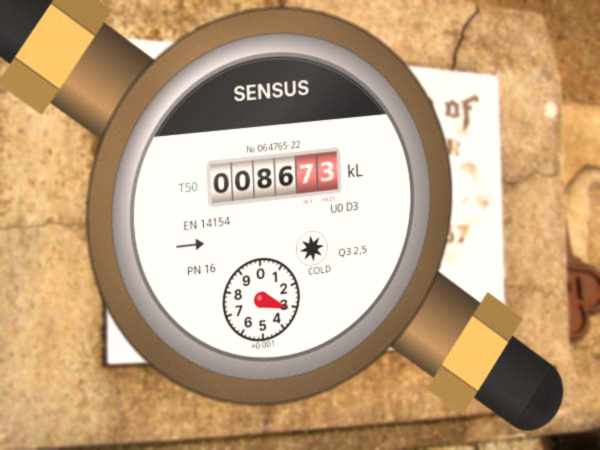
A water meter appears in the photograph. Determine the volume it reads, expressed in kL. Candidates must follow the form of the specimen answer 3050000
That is 86.733
